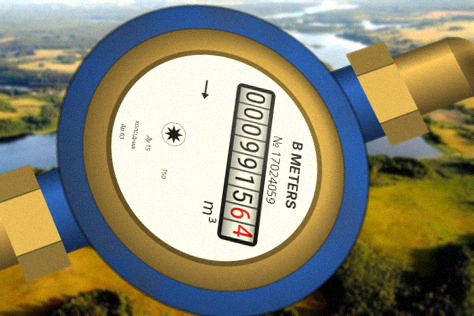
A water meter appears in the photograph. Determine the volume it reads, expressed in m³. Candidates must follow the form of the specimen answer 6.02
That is 9915.64
